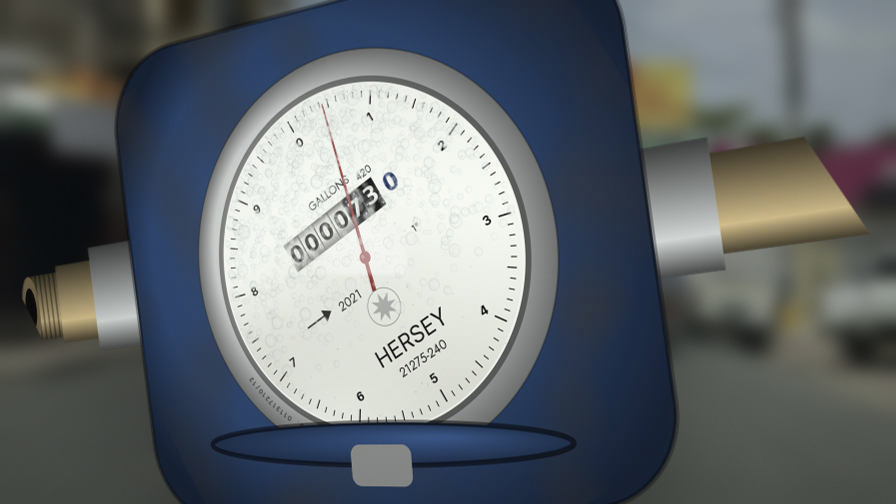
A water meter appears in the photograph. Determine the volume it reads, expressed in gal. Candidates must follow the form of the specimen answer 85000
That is 730.4
